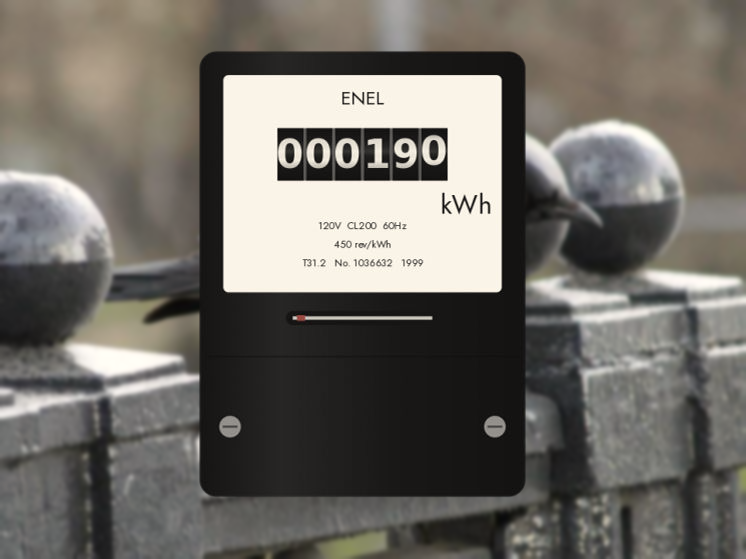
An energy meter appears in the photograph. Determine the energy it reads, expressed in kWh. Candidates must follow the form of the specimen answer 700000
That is 190
